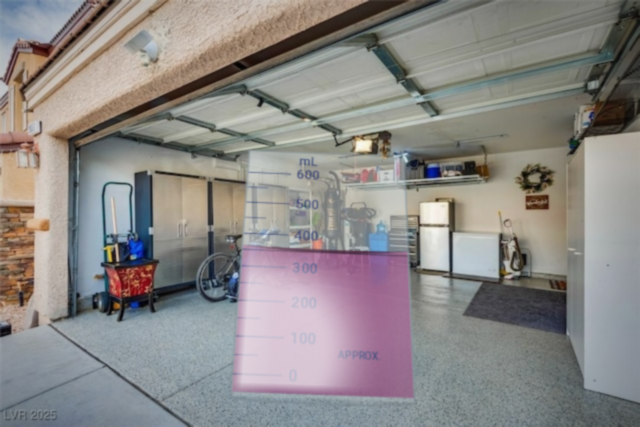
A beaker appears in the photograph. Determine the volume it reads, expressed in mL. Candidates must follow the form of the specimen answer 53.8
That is 350
